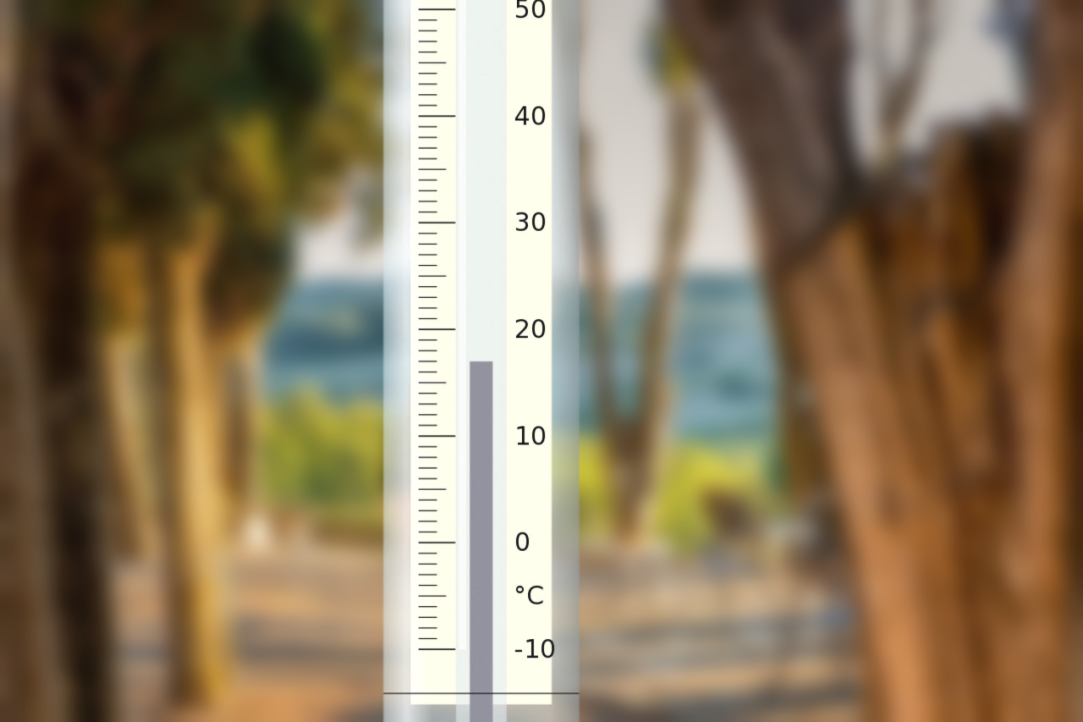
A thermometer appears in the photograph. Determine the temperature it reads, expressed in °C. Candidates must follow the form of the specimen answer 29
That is 17
